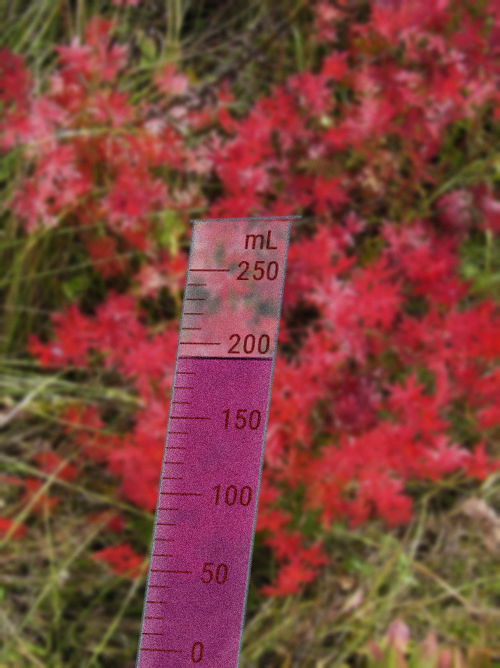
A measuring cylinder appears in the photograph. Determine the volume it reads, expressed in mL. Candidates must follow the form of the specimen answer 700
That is 190
